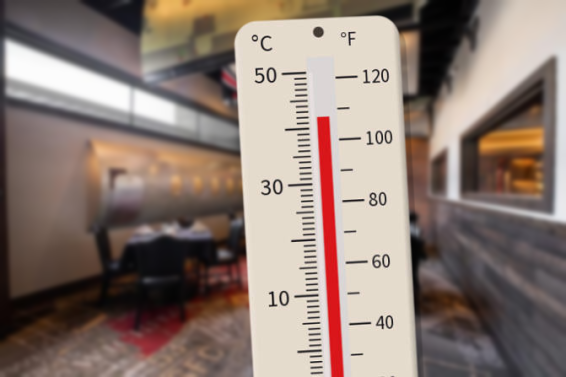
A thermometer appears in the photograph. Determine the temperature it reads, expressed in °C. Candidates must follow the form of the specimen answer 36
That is 42
